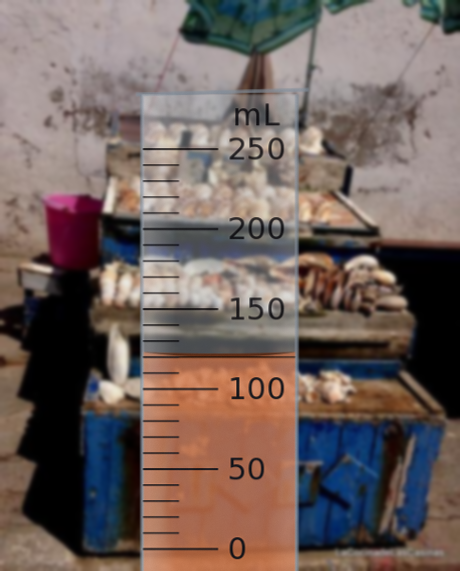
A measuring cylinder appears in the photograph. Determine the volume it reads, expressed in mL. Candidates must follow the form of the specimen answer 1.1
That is 120
